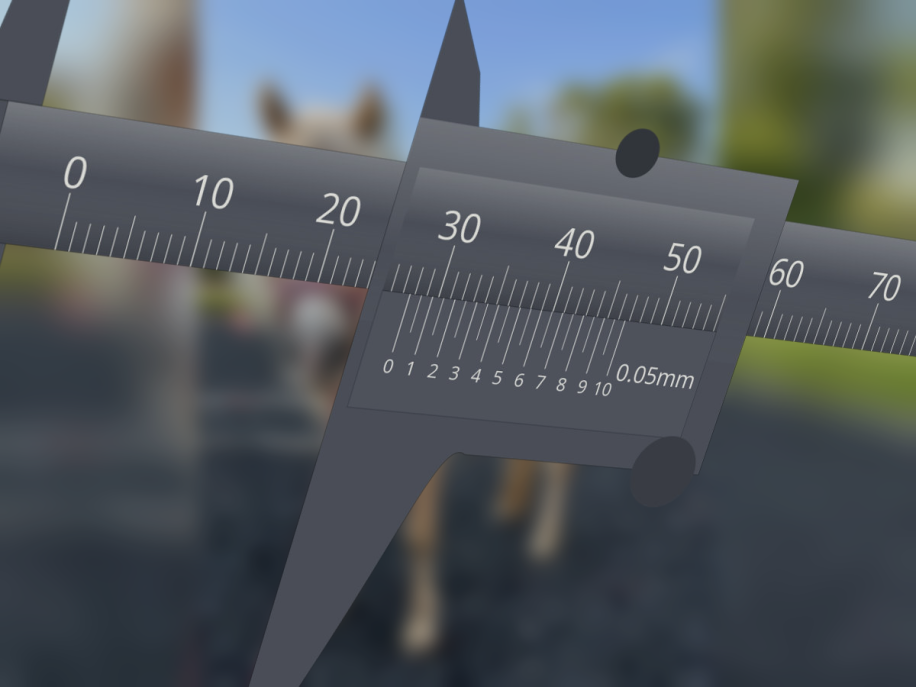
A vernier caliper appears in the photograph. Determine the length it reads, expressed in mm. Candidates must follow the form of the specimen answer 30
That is 27.6
